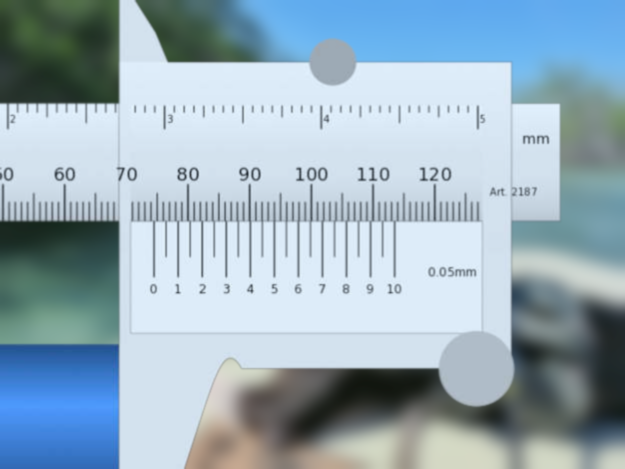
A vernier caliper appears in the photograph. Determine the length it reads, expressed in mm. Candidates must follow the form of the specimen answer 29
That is 74.5
